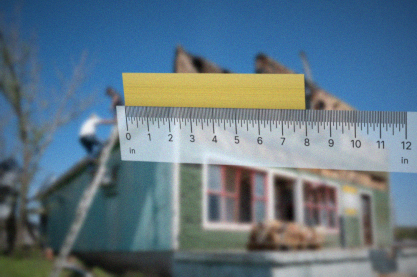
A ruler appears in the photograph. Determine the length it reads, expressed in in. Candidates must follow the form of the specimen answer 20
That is 8
